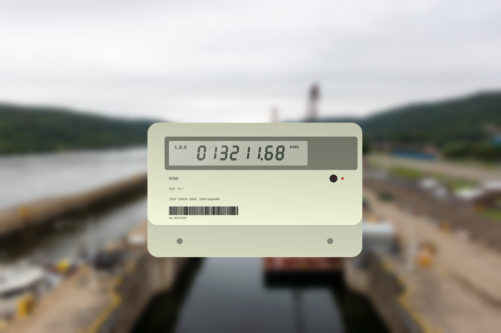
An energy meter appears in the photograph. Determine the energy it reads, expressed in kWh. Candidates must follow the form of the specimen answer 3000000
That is 13211.68
